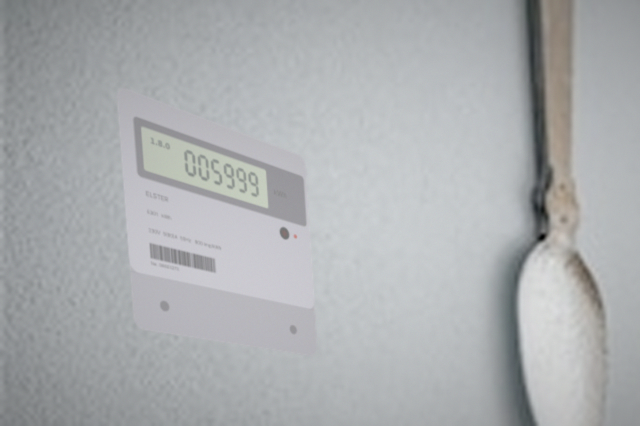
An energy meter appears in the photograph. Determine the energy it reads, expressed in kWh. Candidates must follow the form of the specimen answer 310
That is 5999
